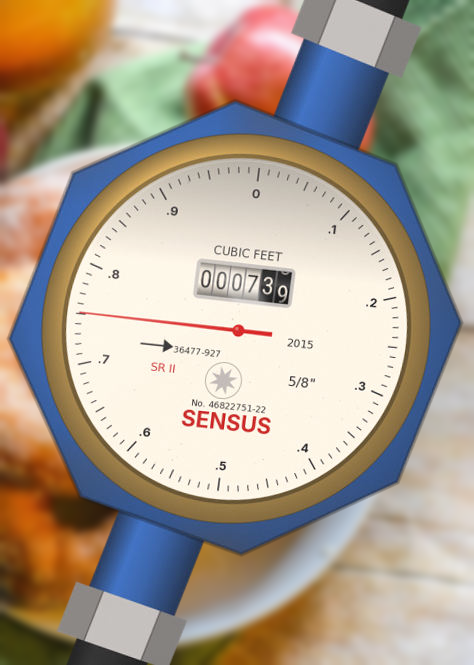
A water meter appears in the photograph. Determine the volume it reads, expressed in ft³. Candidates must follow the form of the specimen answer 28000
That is 738.75
